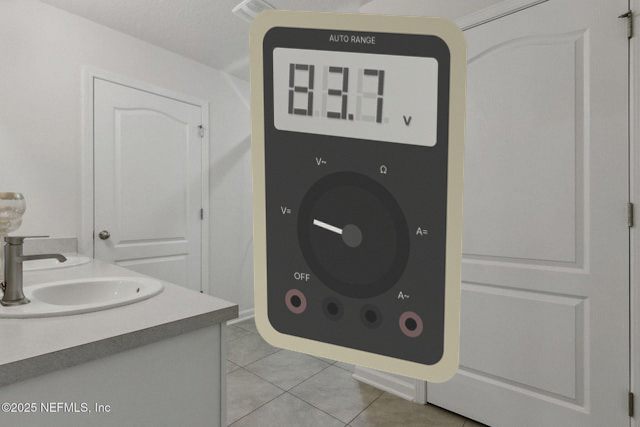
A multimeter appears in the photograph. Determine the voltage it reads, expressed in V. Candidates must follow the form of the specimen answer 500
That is 83.7
